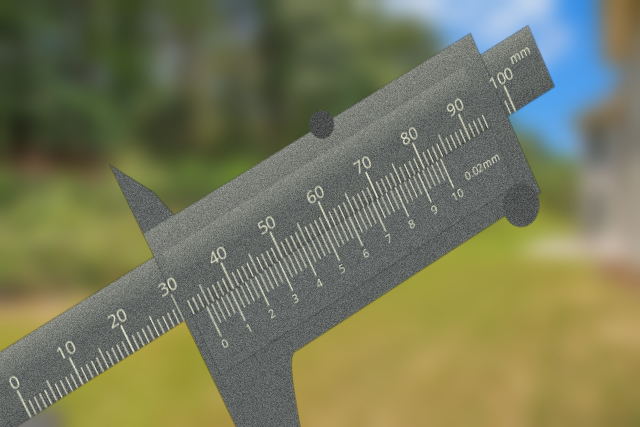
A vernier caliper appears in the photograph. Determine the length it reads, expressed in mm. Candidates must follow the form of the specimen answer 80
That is 34.5
